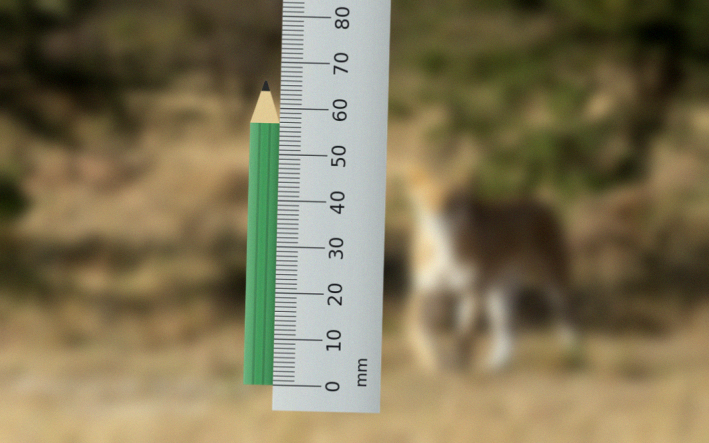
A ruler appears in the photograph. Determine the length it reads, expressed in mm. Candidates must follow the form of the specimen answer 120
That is 66
